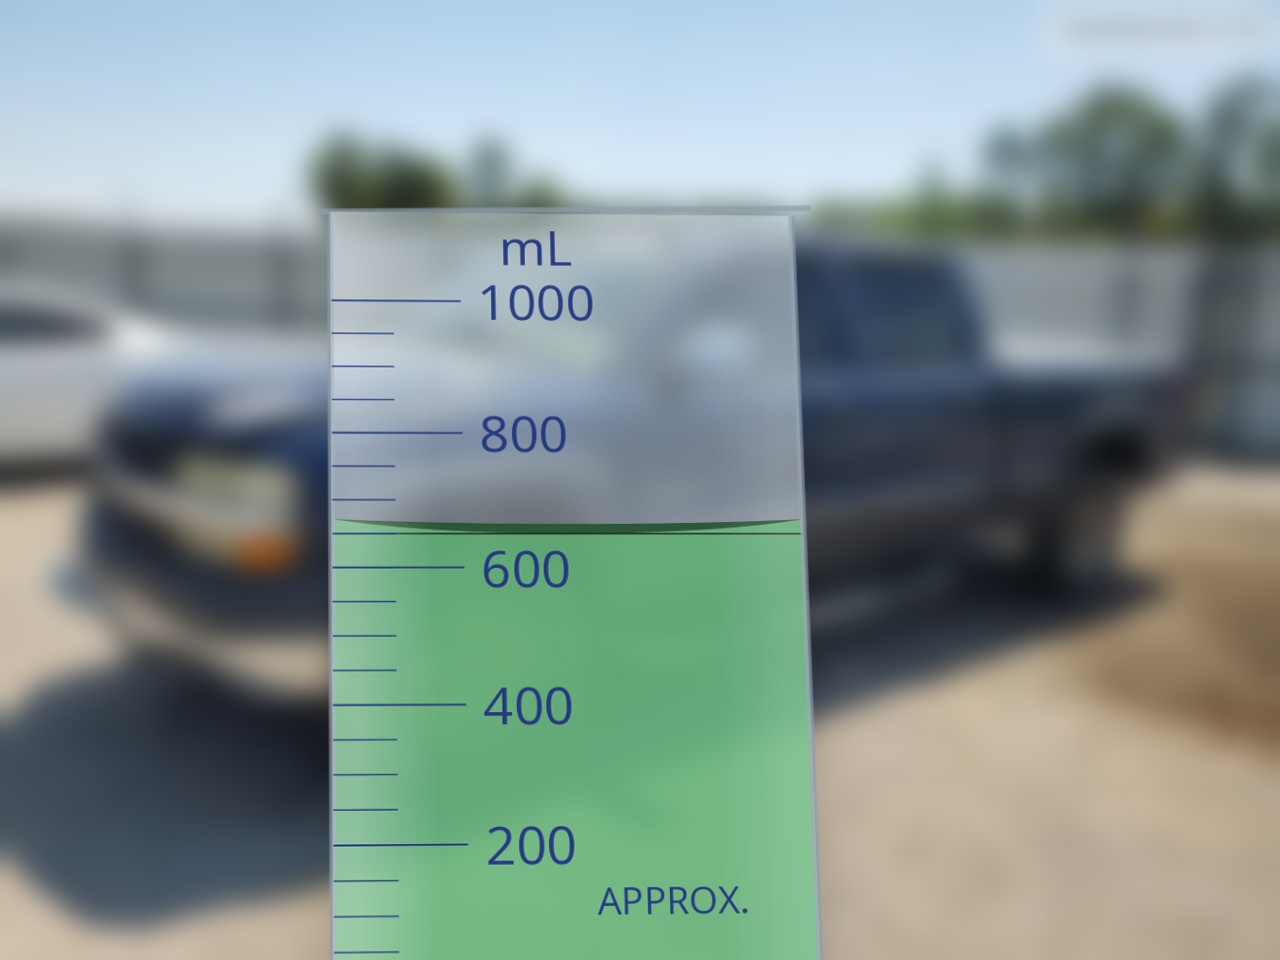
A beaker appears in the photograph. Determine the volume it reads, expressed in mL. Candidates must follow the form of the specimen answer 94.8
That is 650
